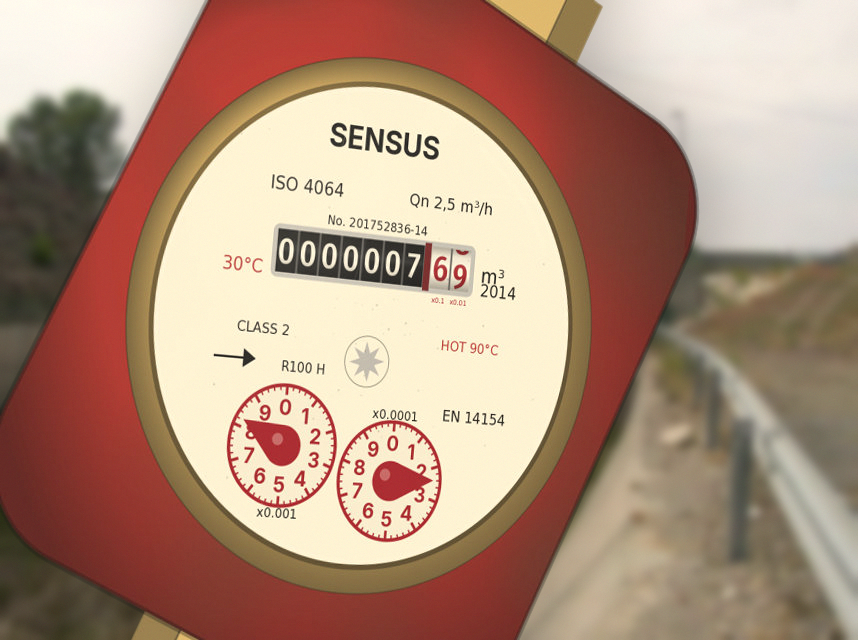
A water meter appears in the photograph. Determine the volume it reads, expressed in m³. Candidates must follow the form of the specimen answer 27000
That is 7.6882
